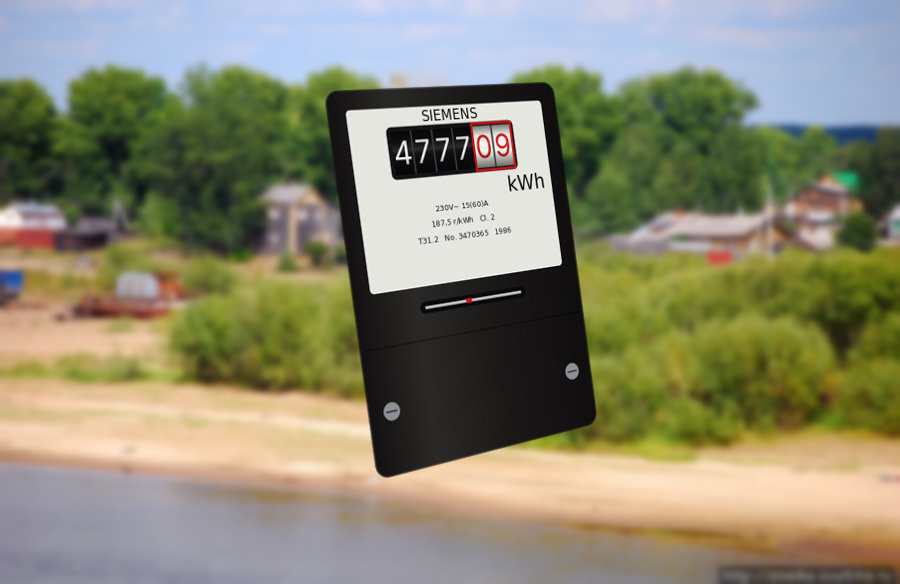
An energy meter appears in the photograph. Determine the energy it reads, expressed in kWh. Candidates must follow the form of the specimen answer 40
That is 4777.09
